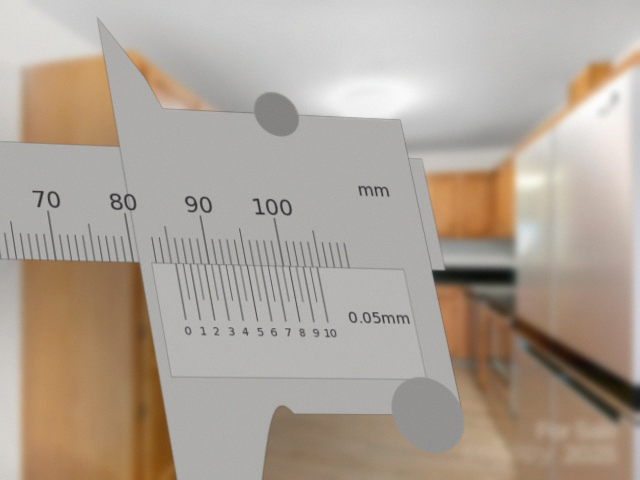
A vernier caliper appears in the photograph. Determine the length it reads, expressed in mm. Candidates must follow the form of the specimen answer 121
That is 85.6
